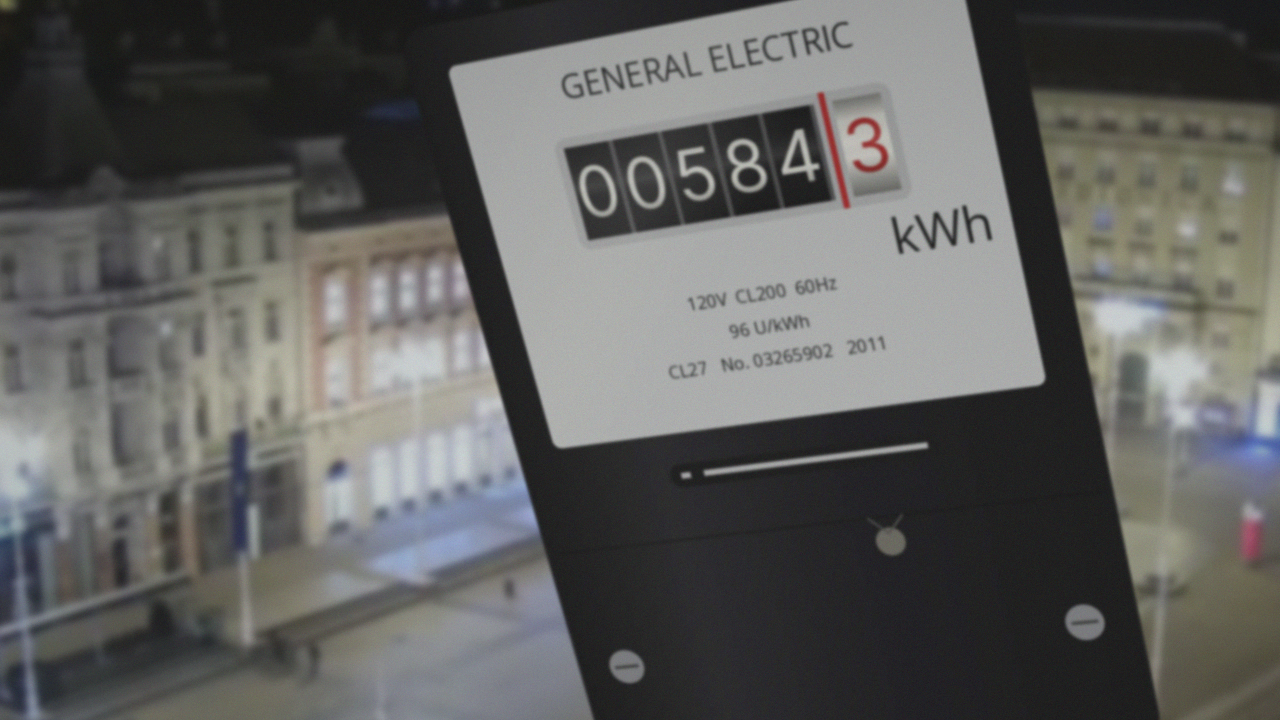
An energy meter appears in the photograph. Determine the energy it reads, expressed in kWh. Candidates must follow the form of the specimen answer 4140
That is 584.3
